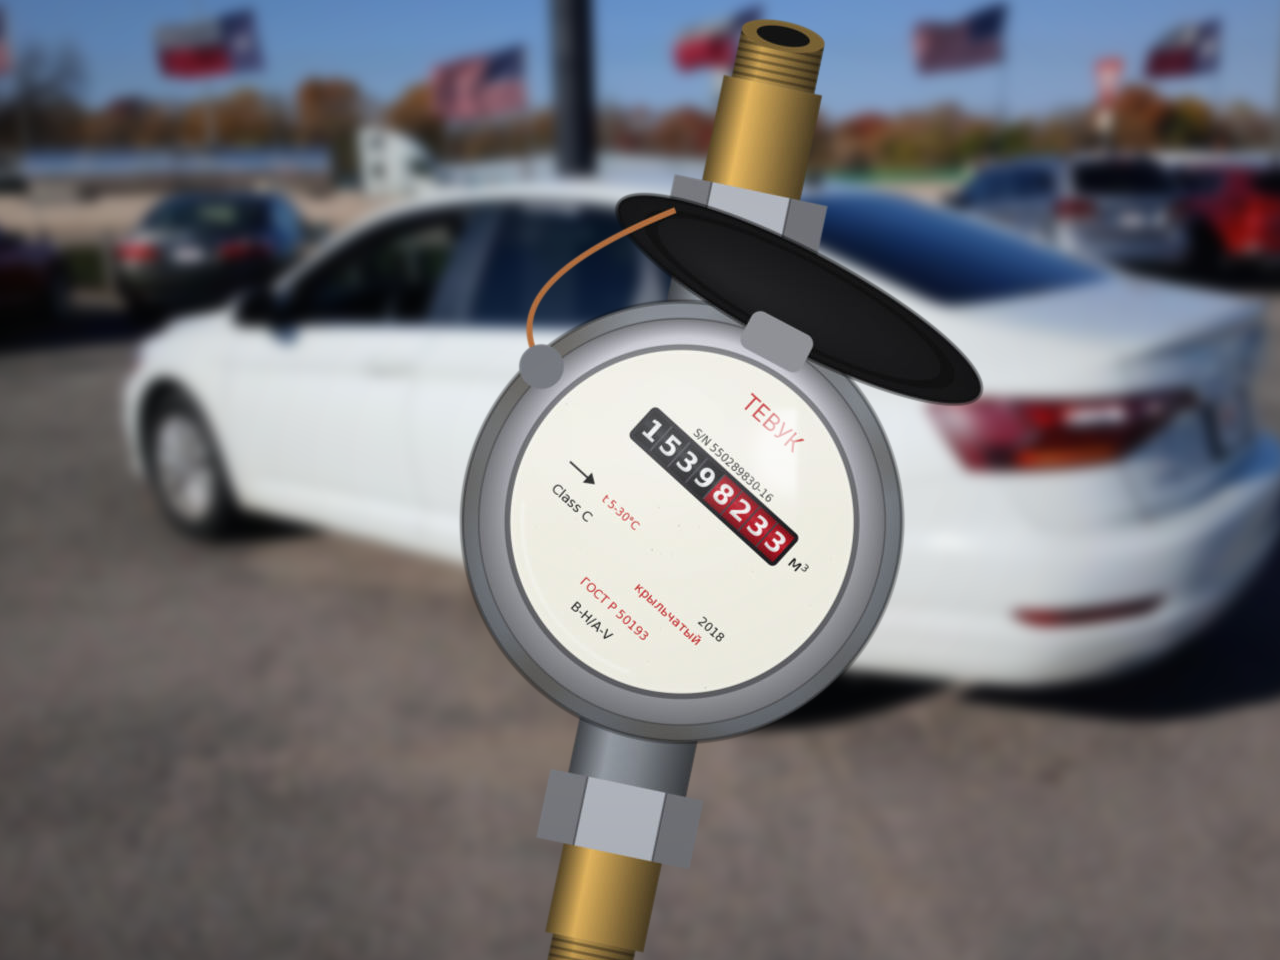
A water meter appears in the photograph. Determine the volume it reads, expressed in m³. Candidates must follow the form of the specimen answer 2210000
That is 1539.8233
